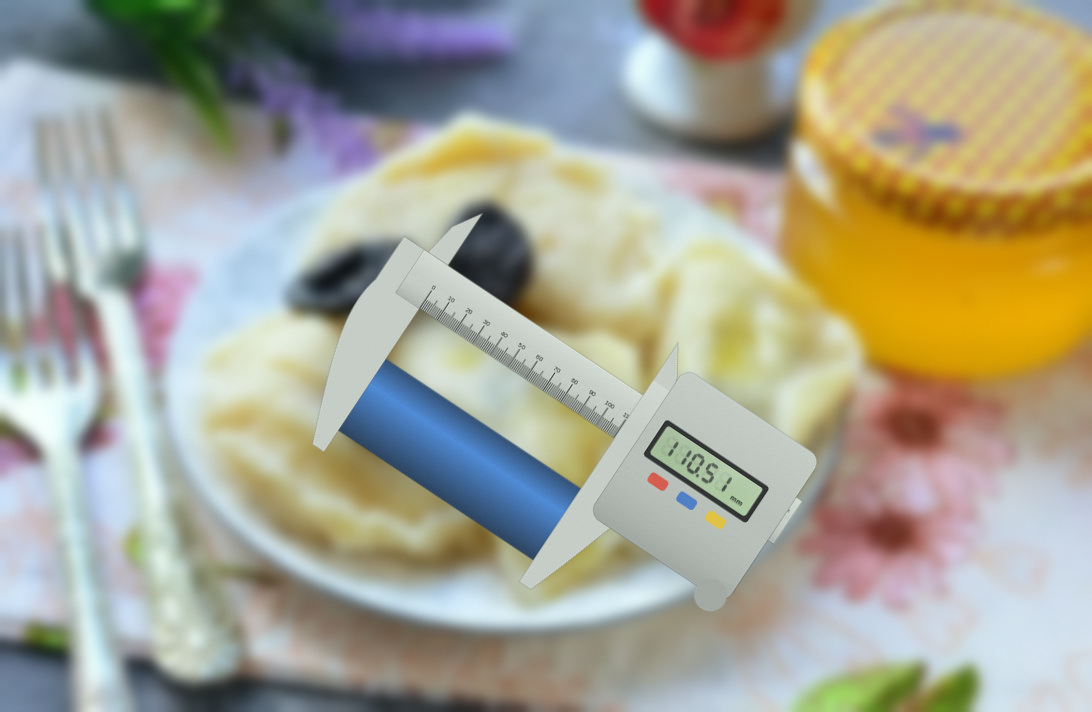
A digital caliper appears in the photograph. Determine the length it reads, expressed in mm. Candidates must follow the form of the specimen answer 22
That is 110.51
